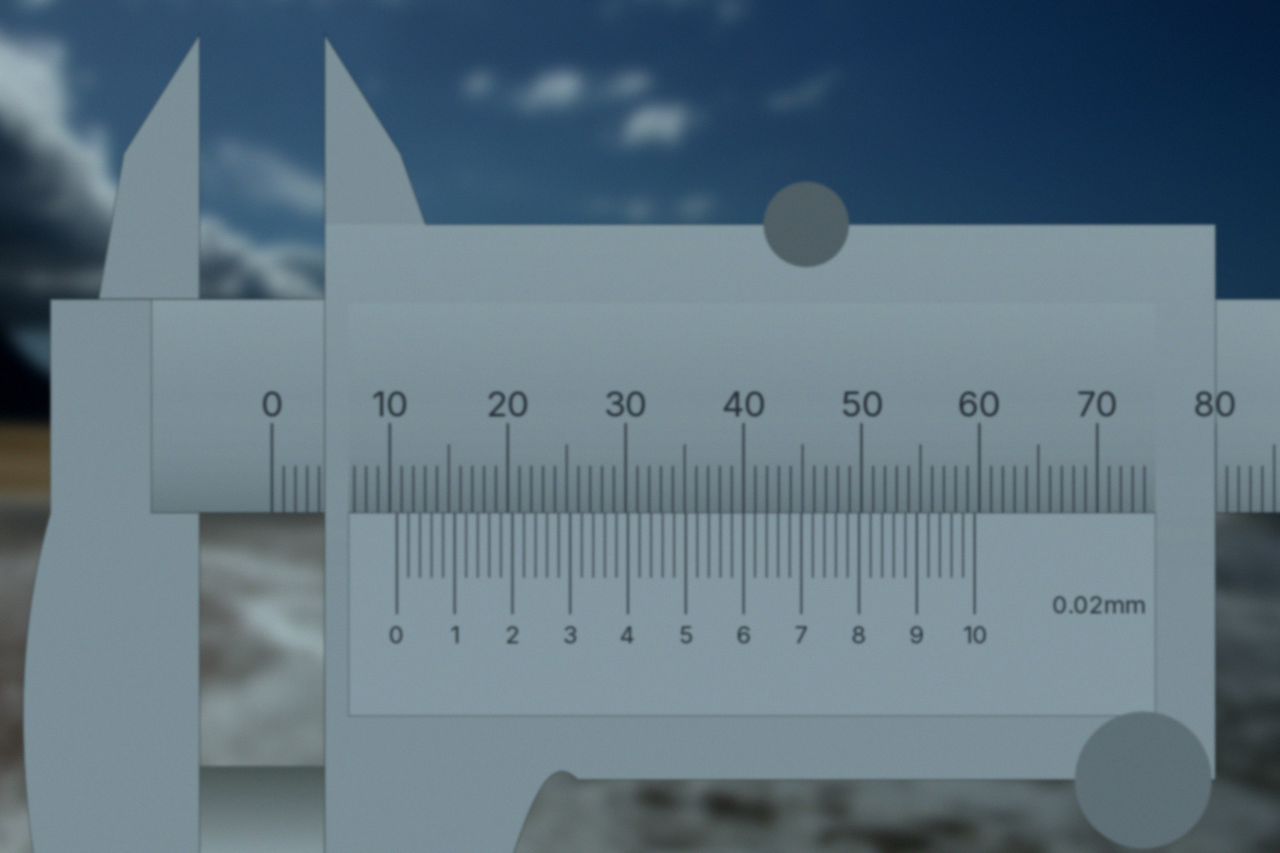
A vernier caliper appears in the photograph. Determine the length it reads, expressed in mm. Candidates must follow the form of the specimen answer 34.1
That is 10.6
